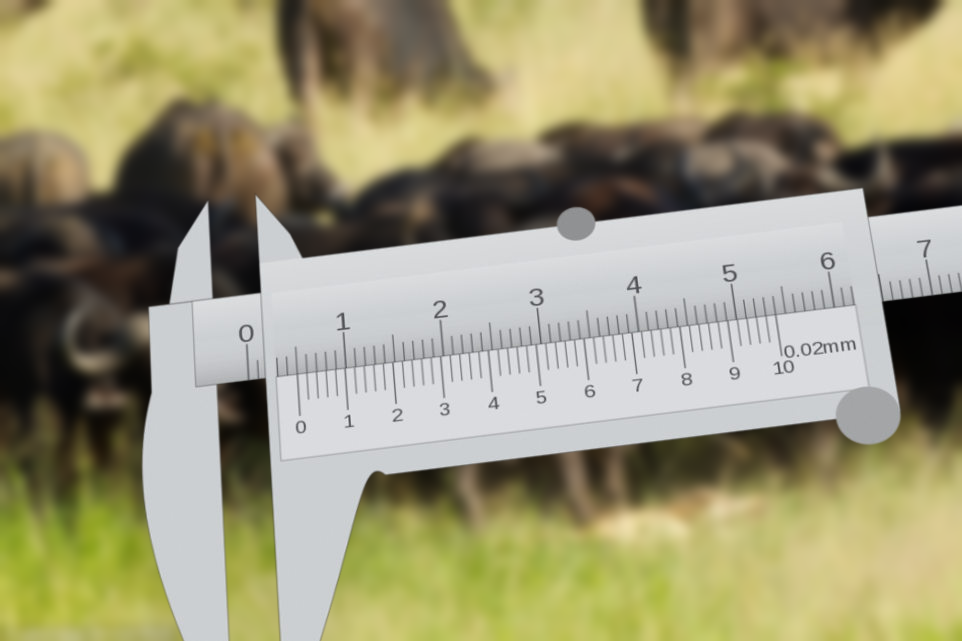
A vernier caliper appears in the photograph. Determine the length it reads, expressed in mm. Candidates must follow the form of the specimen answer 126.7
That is 5.0
